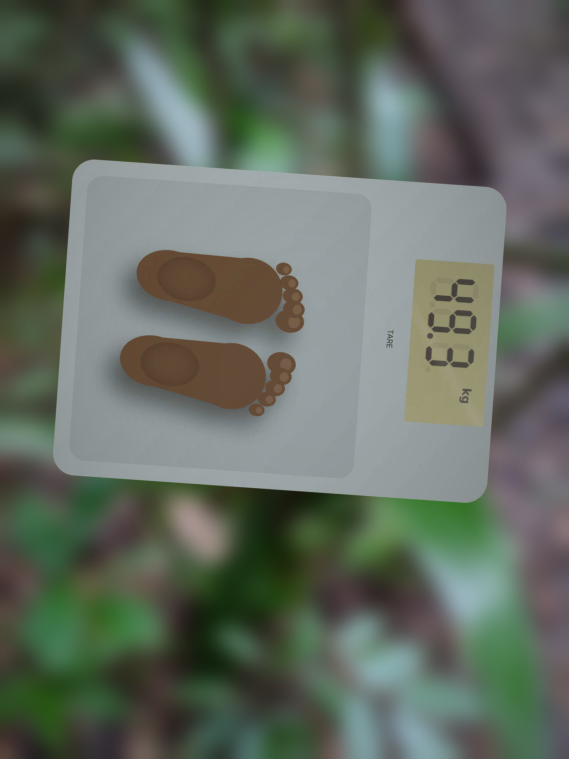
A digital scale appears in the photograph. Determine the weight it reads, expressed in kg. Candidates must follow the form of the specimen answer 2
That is 49.3
